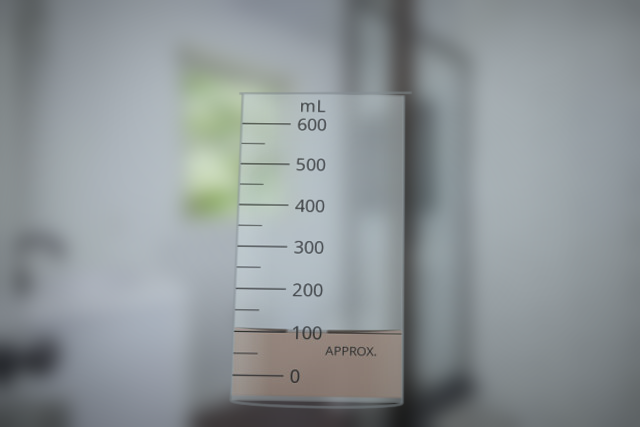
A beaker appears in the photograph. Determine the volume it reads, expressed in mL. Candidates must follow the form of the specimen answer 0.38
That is 100
